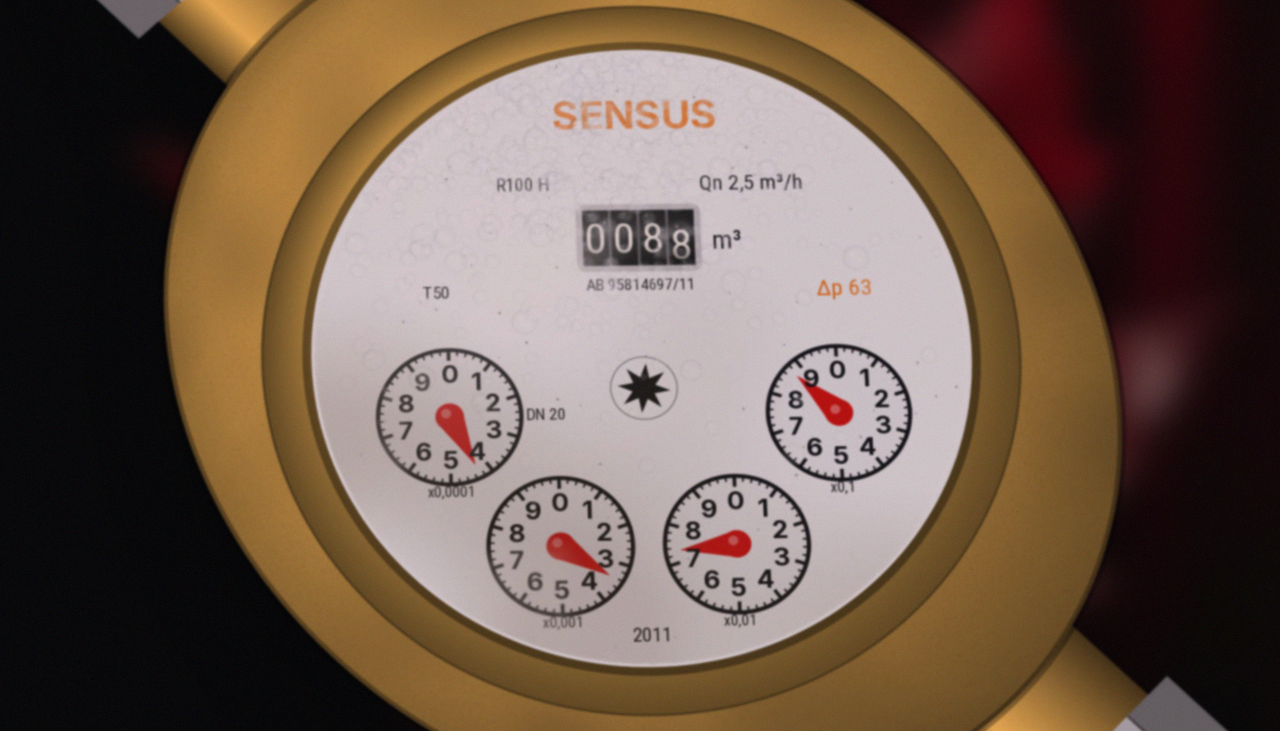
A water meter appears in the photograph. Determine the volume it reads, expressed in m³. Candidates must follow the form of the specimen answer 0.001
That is 87.8734
